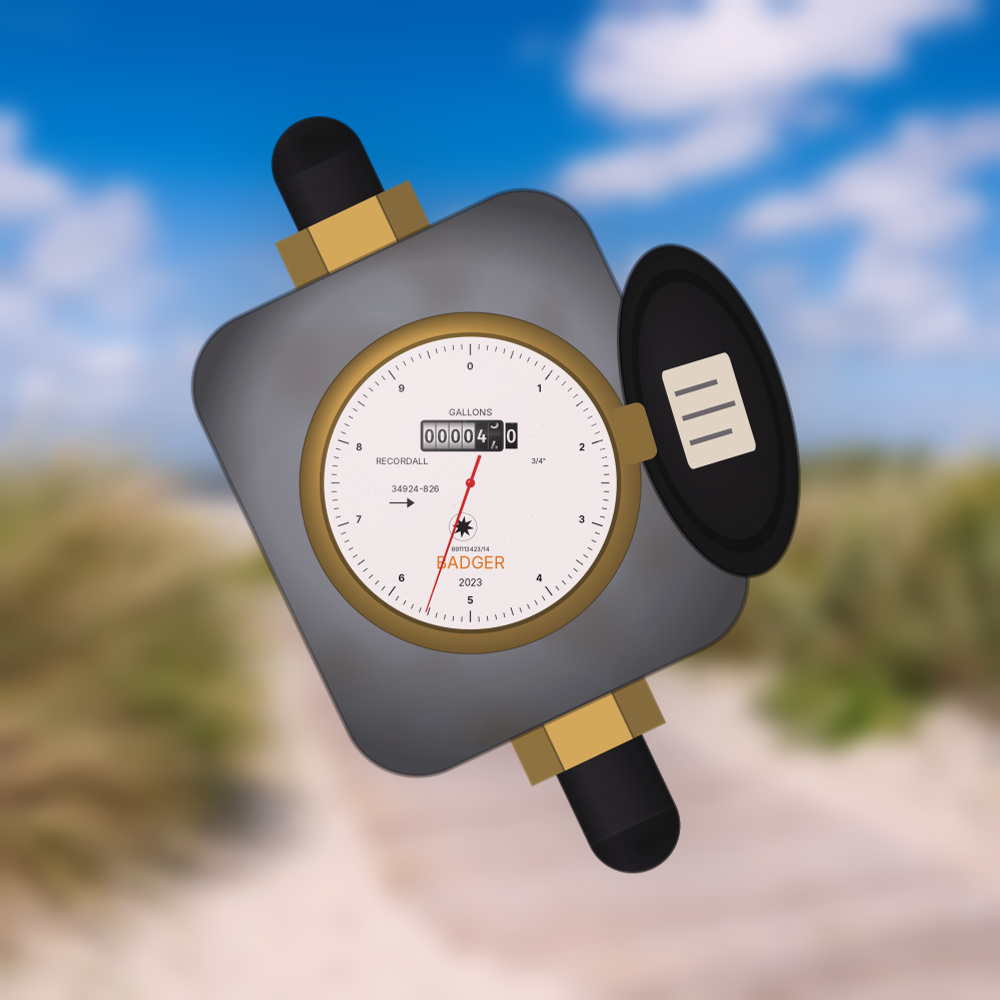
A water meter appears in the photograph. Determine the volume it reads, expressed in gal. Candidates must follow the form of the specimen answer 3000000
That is 435.5
